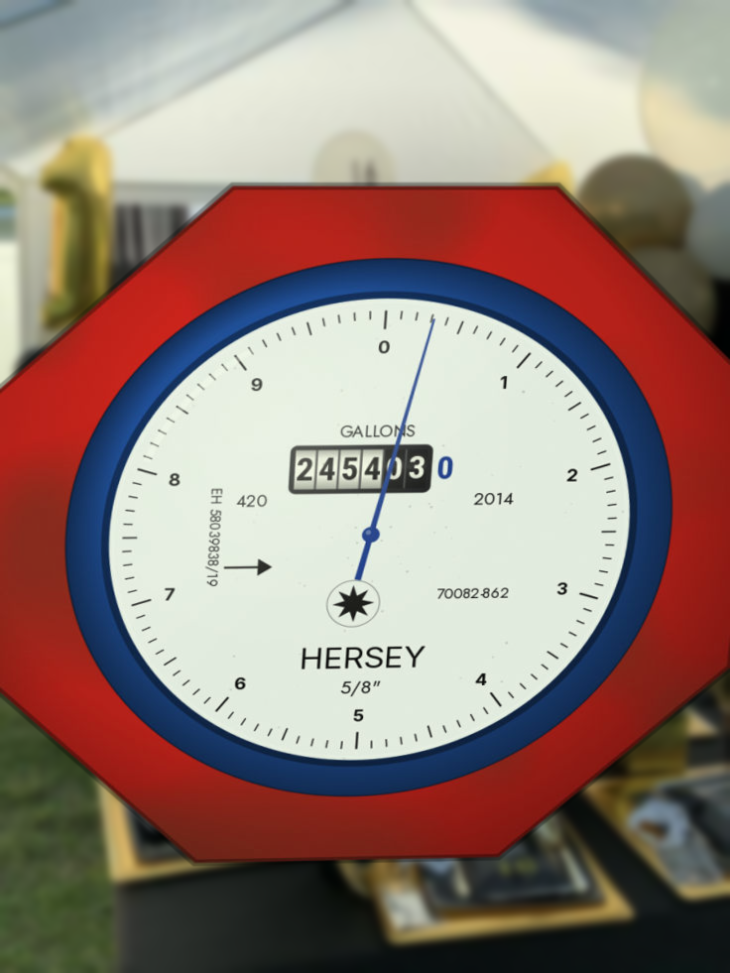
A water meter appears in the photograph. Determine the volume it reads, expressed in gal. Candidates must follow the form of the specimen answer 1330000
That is 2454030.3
